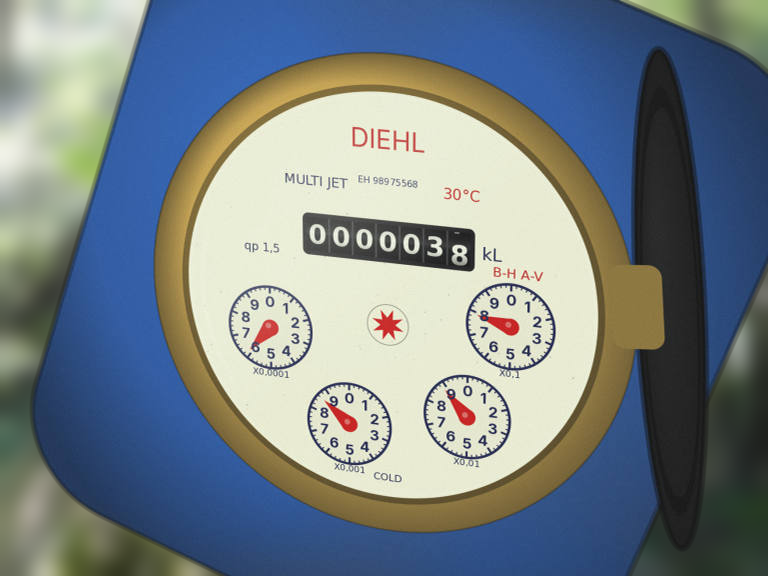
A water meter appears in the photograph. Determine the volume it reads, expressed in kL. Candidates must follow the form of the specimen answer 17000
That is 37.7886
